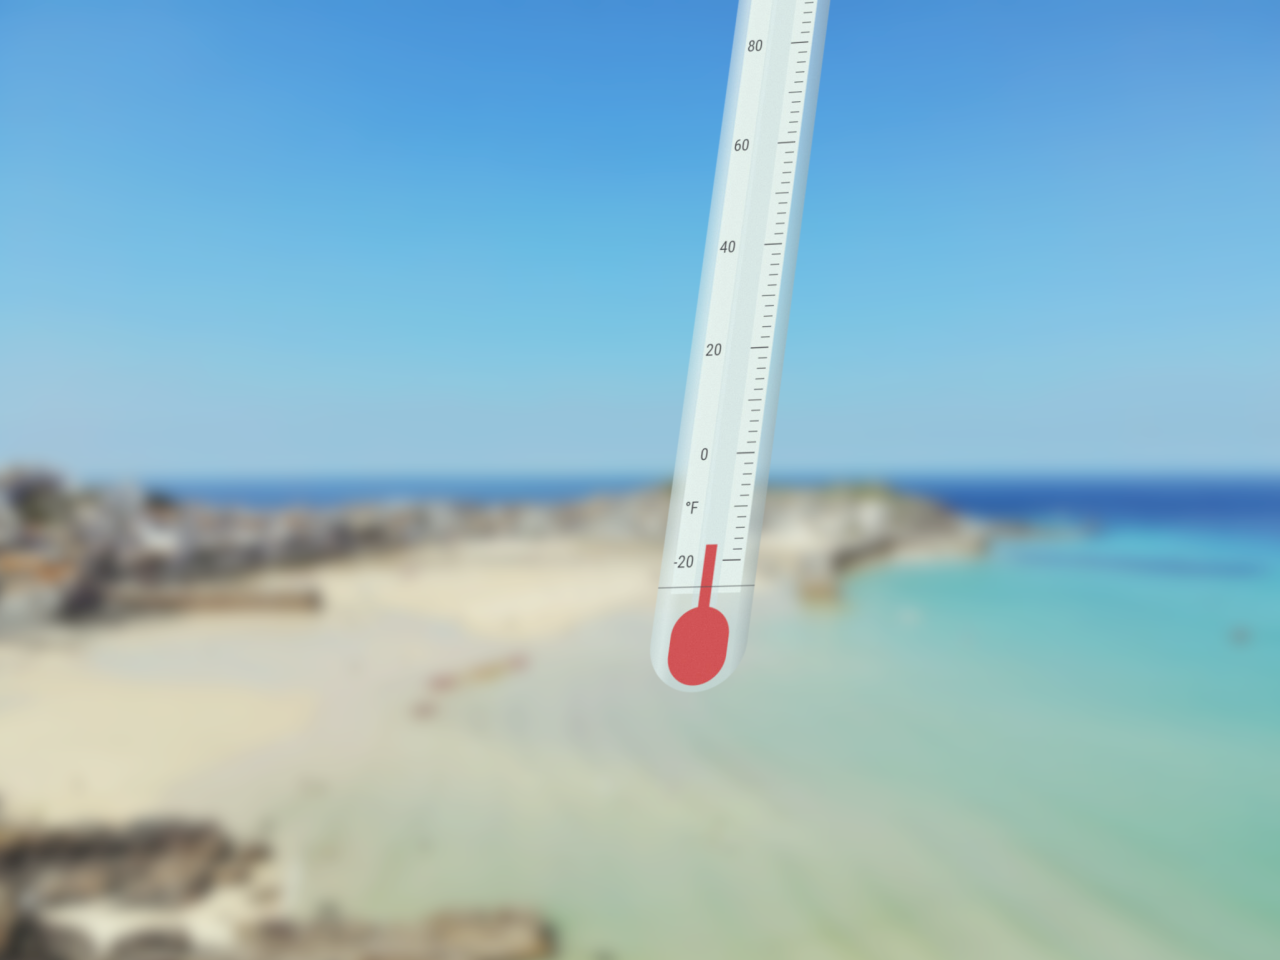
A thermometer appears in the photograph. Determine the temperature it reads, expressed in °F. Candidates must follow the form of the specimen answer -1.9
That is -17
